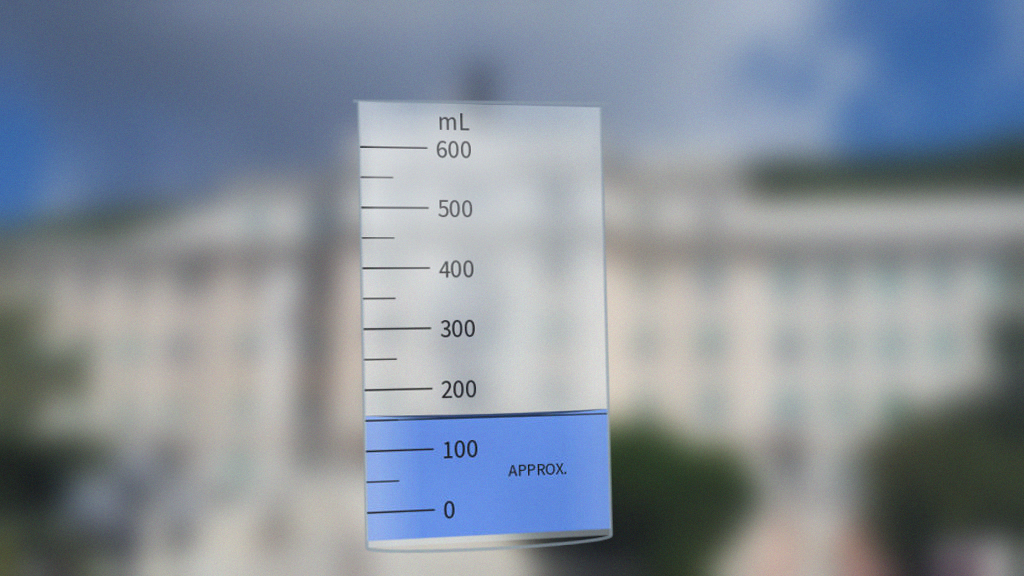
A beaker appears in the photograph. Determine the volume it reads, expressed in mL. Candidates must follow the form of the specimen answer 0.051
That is 150
